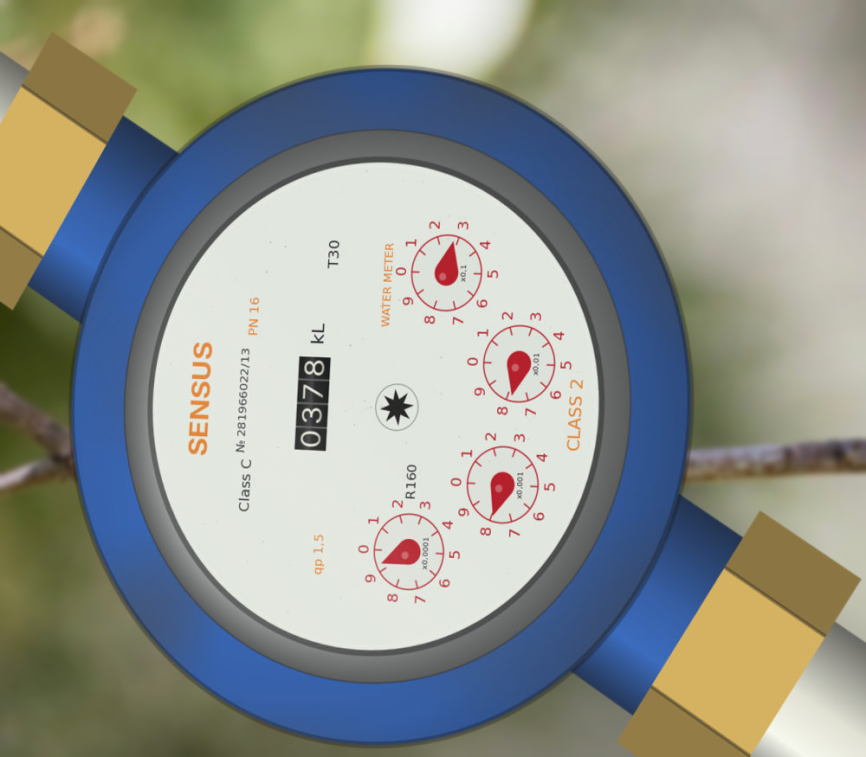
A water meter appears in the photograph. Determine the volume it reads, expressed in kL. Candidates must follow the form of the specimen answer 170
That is 378.2779
